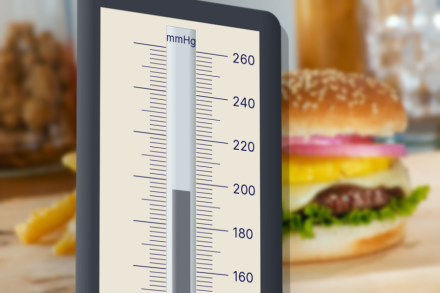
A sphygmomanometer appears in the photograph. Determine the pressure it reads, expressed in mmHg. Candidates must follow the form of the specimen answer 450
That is 196
